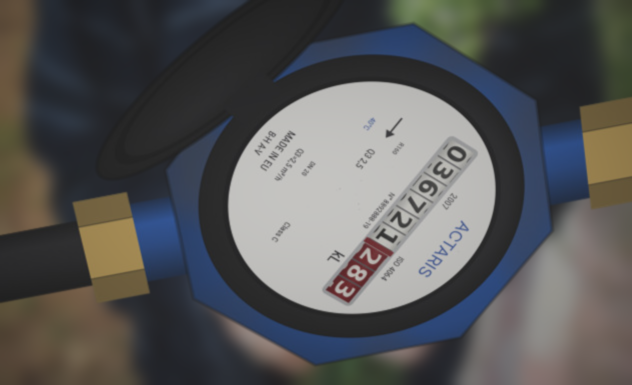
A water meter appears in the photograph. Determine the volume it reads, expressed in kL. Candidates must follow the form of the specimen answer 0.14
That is 36721.283
